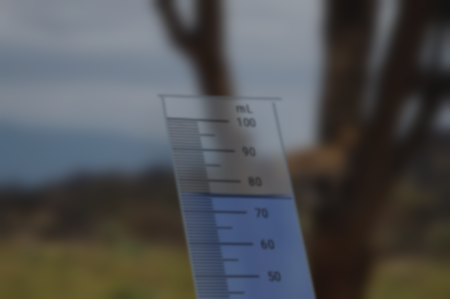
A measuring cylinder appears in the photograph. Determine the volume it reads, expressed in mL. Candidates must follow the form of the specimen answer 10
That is 75
